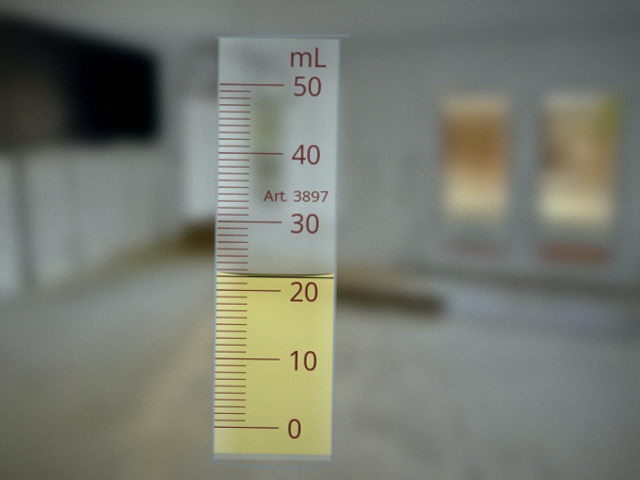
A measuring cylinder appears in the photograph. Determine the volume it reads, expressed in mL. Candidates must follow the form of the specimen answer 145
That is 22
